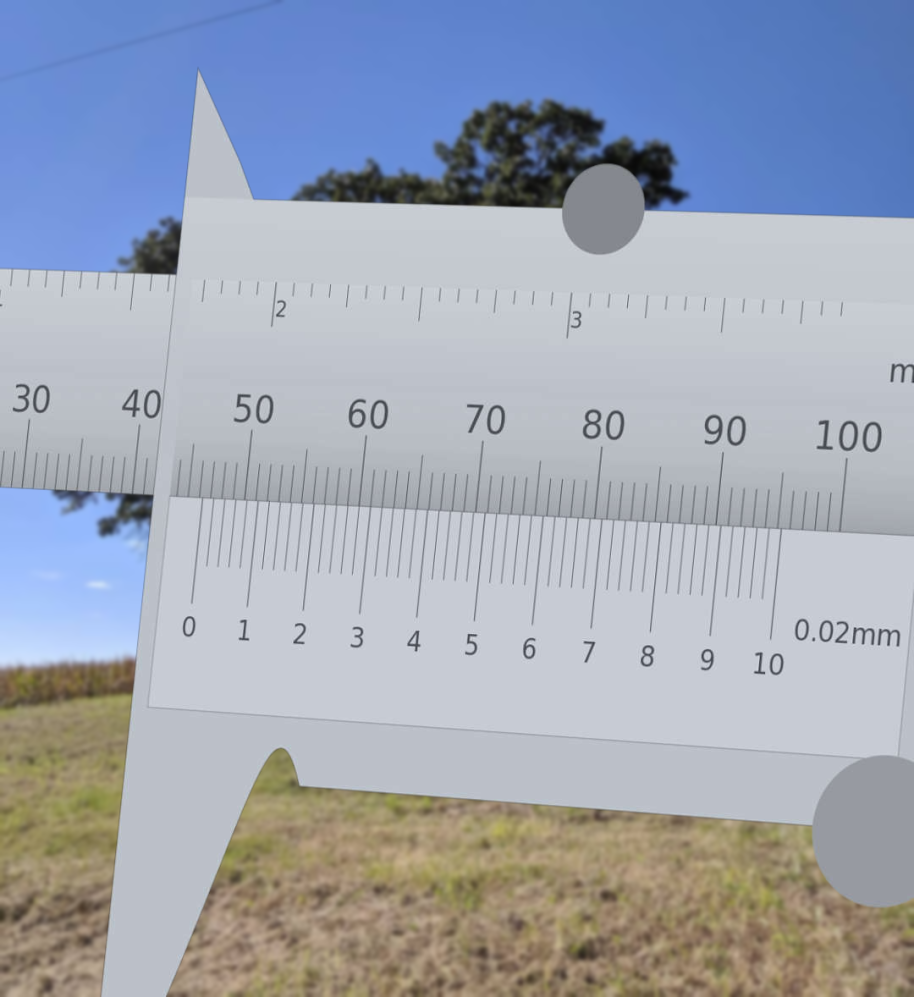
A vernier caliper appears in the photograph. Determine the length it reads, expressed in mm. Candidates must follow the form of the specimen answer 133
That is 46.3
